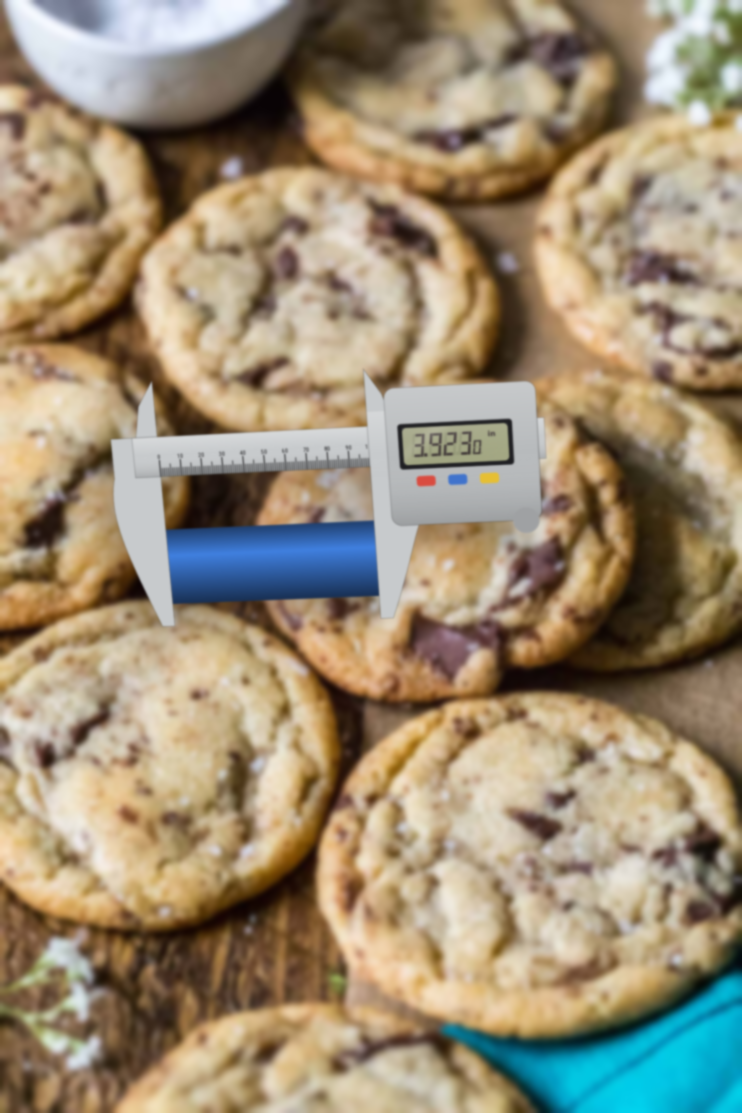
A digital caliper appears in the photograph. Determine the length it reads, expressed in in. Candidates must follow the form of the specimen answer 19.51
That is 3.9230
